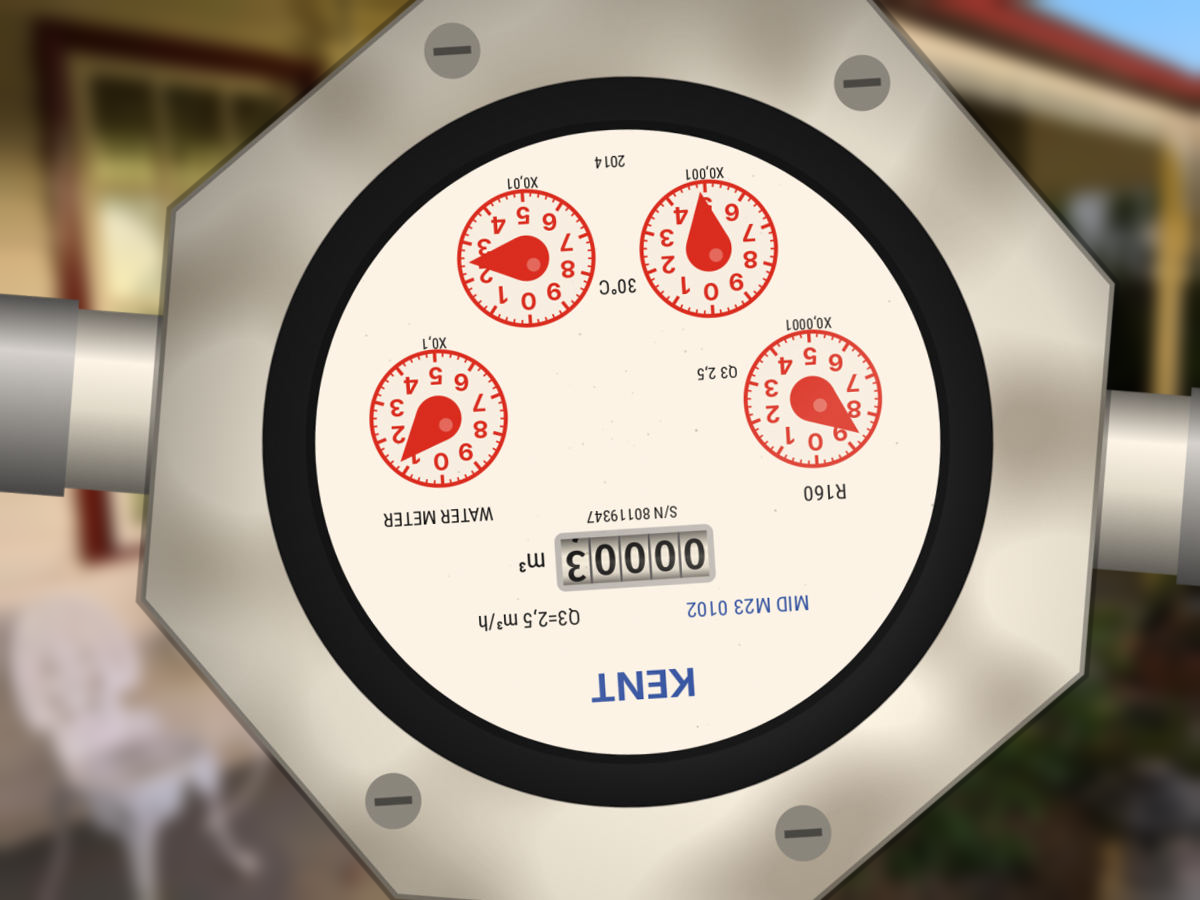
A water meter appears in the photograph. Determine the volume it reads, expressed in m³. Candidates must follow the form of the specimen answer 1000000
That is 3.1248
